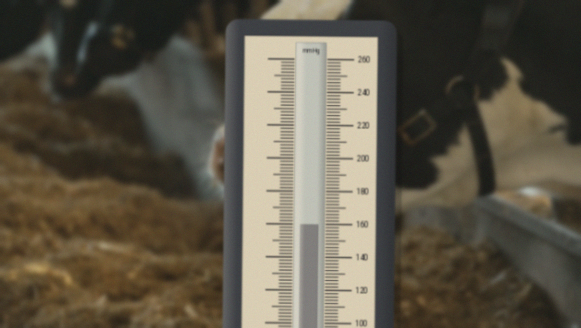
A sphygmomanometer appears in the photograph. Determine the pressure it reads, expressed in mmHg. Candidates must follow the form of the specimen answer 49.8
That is 160
